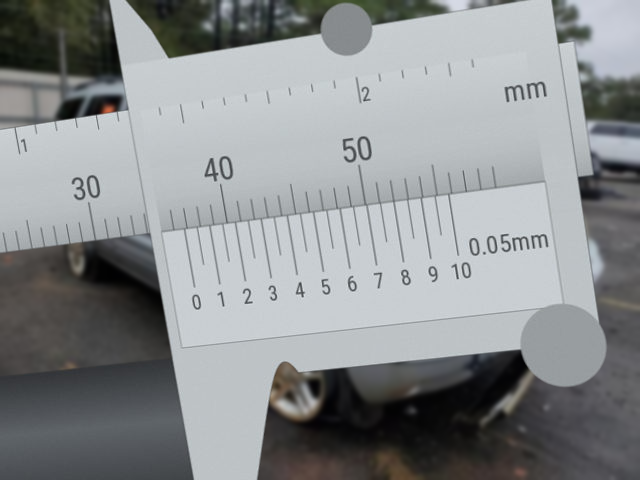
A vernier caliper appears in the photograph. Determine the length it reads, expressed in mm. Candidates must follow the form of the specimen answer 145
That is 36.8
